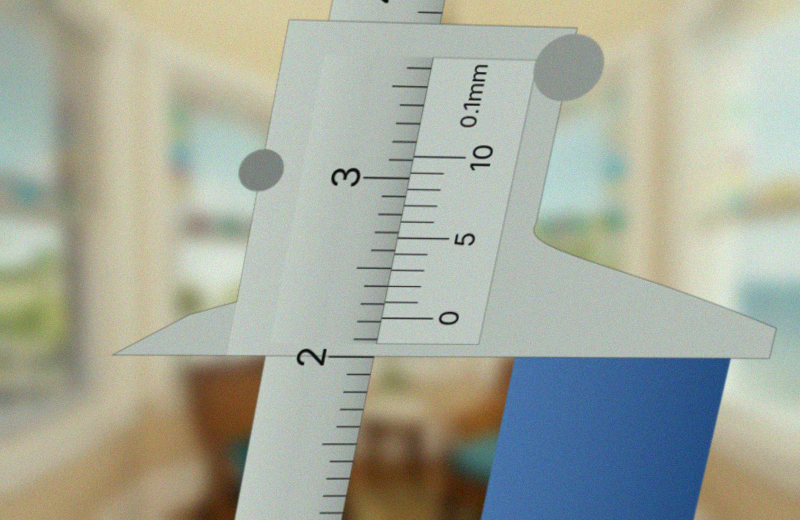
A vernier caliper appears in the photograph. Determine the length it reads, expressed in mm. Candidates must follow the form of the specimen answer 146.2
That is 22.2
